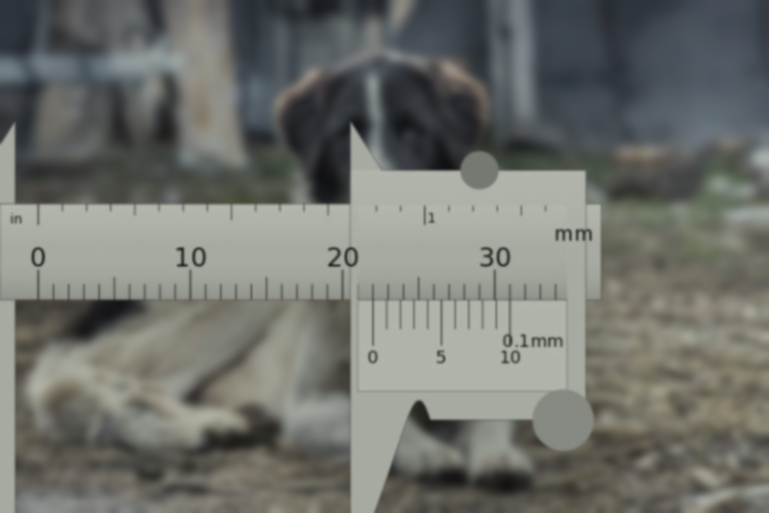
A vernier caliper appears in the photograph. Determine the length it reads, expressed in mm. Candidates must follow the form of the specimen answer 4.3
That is 22.0
